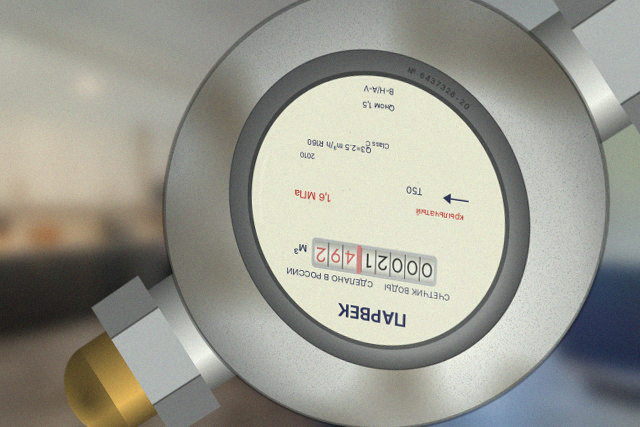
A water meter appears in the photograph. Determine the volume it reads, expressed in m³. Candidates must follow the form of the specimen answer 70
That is 21.492
